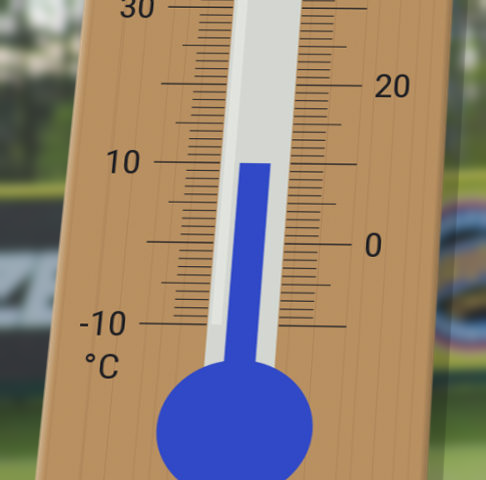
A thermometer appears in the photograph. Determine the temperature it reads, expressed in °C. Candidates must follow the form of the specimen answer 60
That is 10
